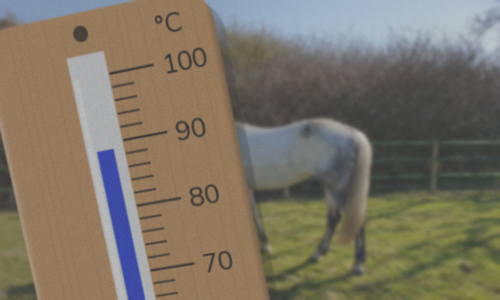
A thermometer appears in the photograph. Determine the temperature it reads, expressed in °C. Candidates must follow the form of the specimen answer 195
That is 89
